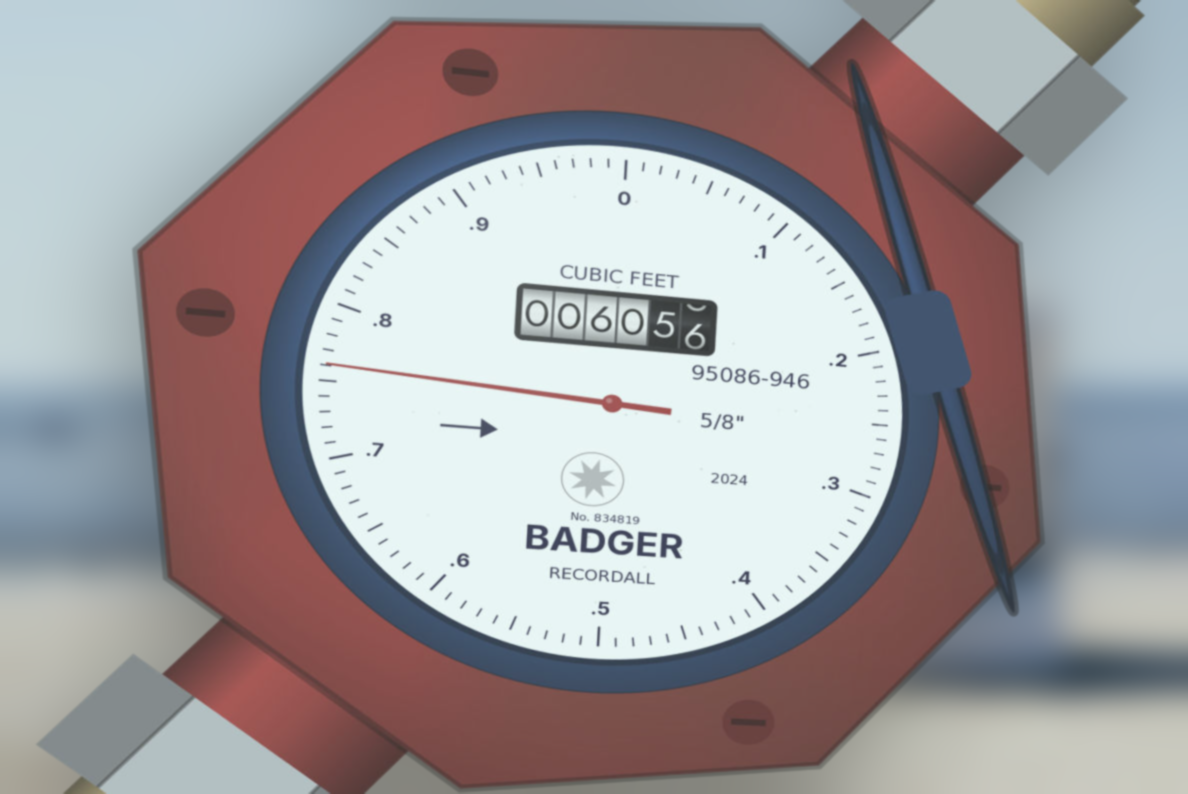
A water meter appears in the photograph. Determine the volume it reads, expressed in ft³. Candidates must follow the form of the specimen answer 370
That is 6055.76
